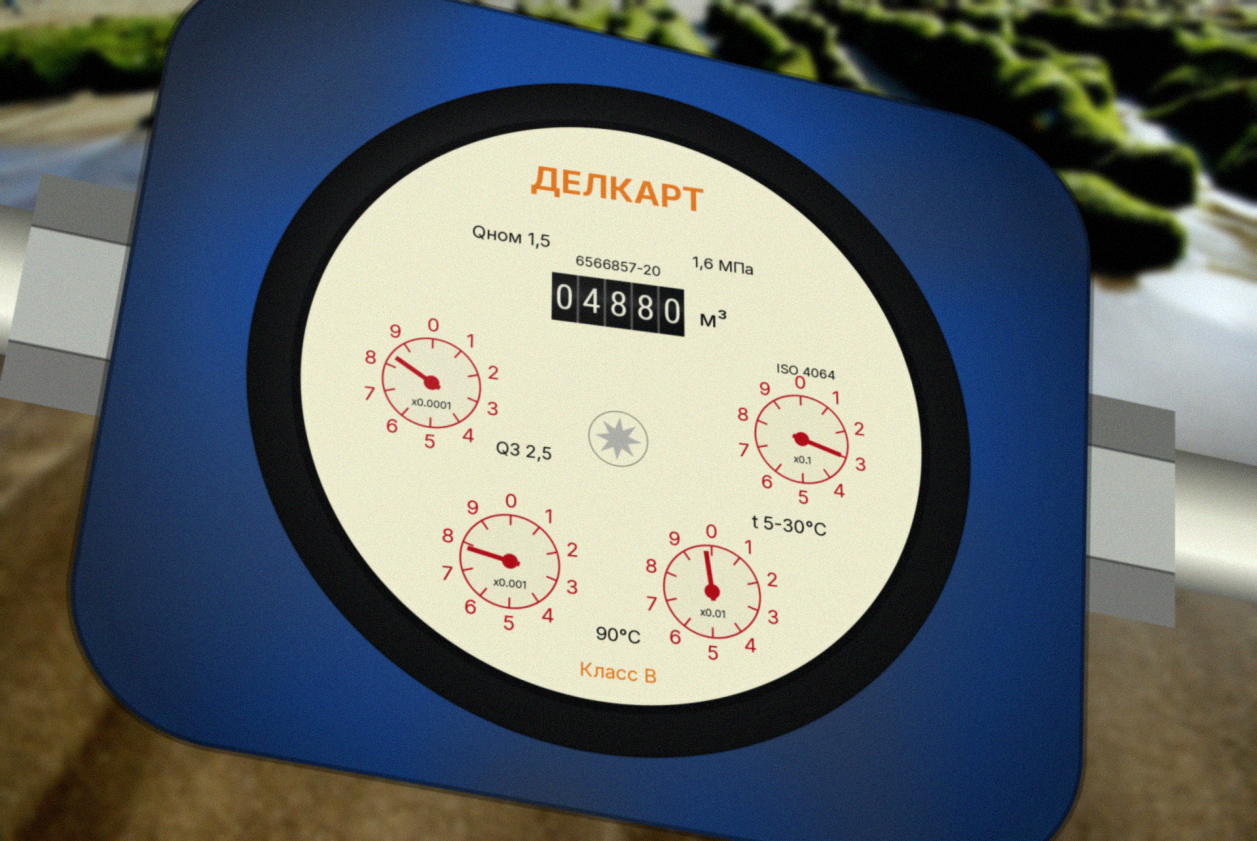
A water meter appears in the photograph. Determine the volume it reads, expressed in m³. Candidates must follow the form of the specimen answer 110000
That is 4880.2978
